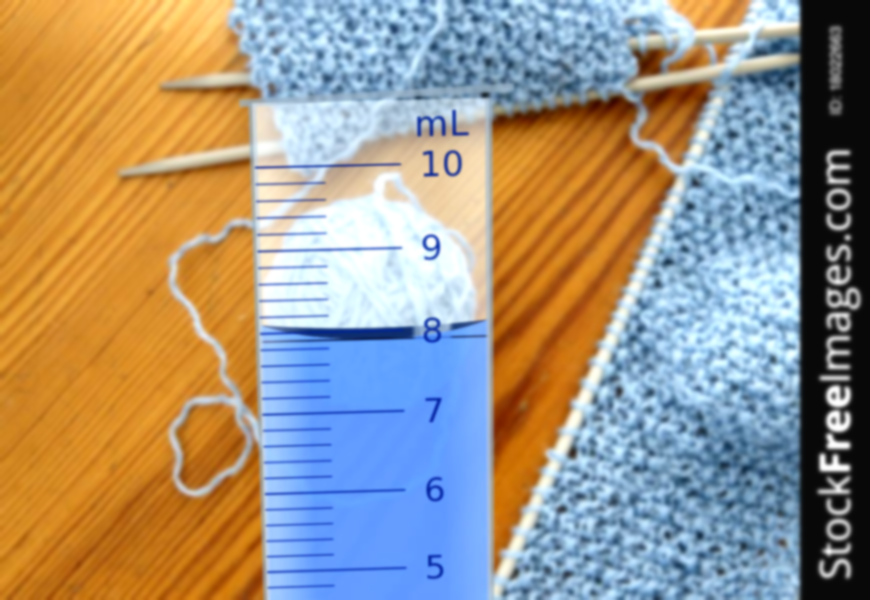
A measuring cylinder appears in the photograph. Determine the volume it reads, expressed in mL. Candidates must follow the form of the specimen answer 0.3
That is 7.9
